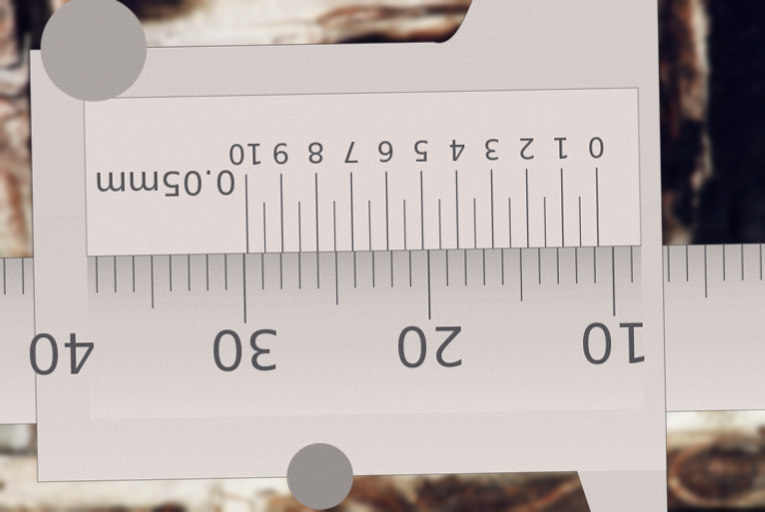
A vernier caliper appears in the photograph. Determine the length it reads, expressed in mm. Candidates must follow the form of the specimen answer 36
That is 10.8
